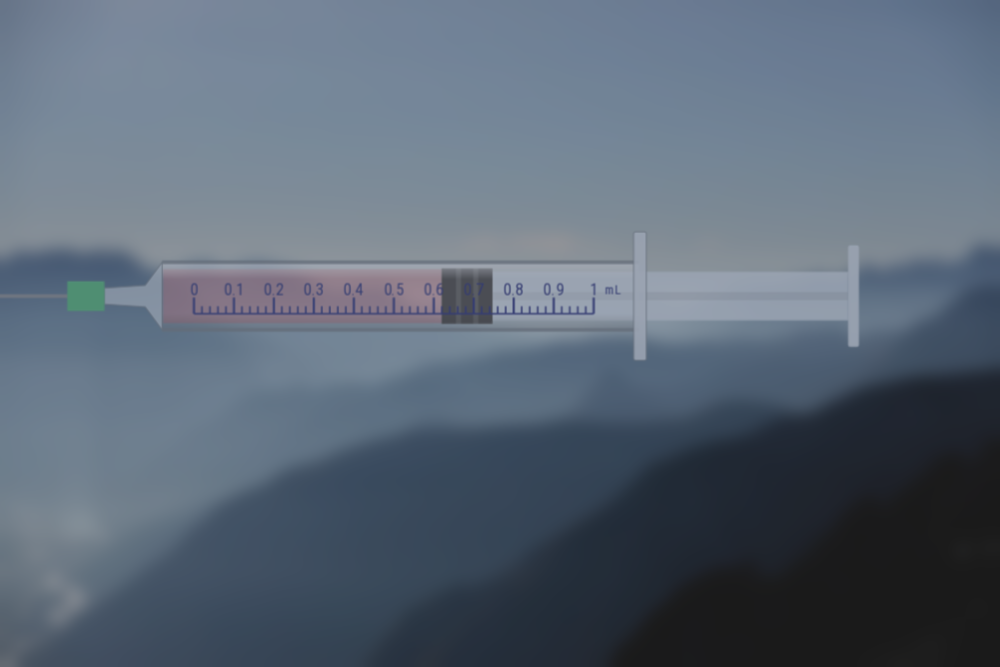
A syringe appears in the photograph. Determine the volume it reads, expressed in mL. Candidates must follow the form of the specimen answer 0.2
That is 0.62
